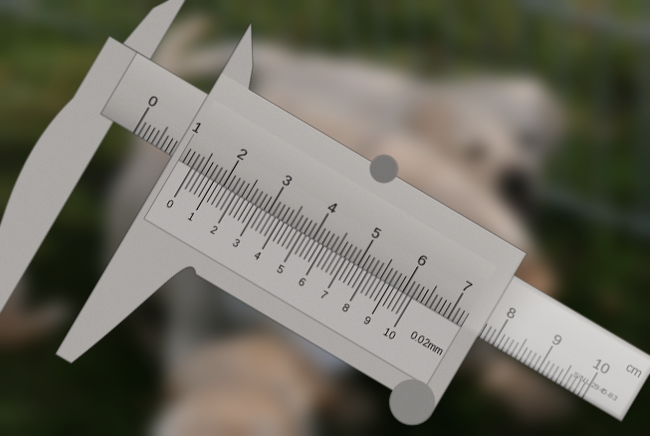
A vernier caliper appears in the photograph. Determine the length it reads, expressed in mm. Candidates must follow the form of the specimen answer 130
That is 13.0
